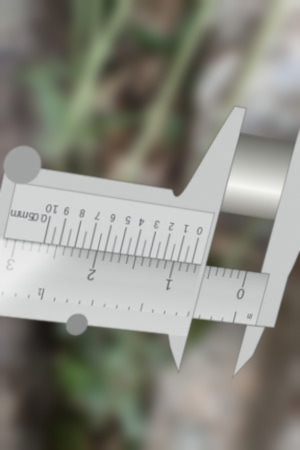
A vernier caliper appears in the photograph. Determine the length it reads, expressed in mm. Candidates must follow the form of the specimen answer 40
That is 7.6
